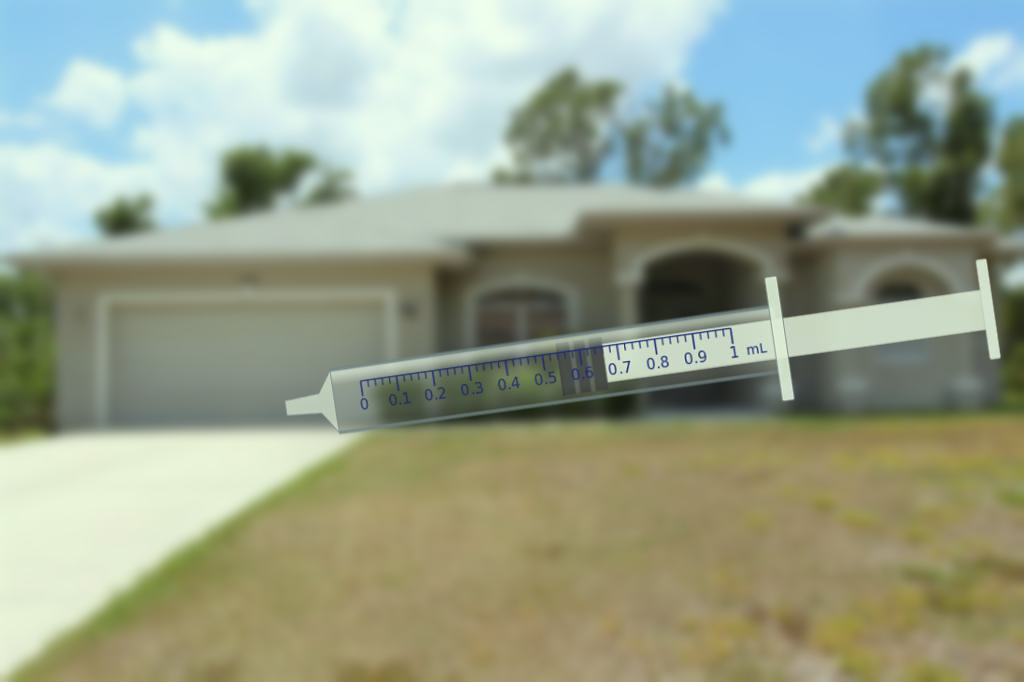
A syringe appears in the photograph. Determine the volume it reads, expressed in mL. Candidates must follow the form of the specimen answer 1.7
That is 0.54
